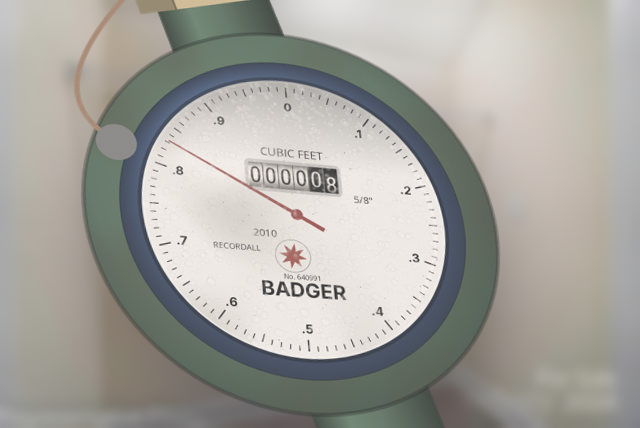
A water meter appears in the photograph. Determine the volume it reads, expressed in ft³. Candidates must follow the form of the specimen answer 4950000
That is 7.83
